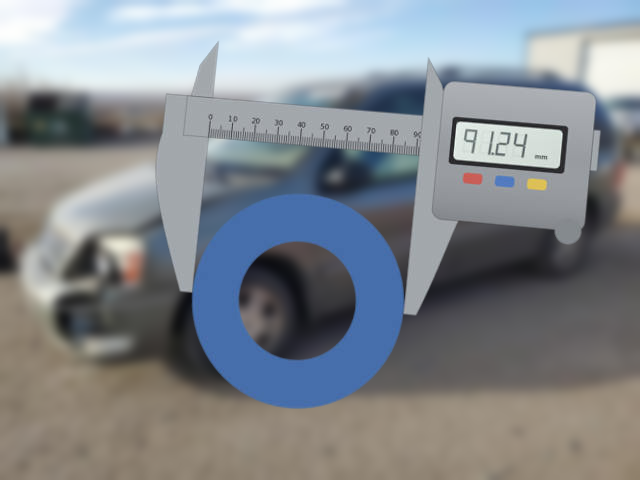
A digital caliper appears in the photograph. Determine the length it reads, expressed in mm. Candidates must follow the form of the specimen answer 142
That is 91.24
